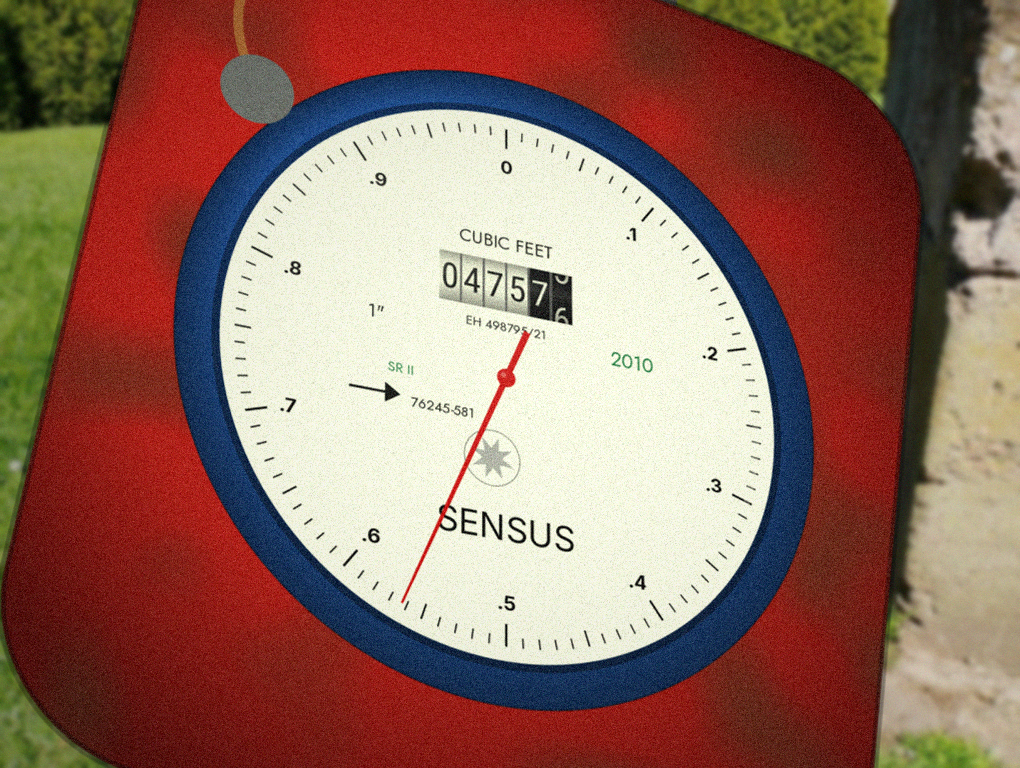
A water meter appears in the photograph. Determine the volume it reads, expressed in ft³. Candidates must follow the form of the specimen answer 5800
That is 47575.56
